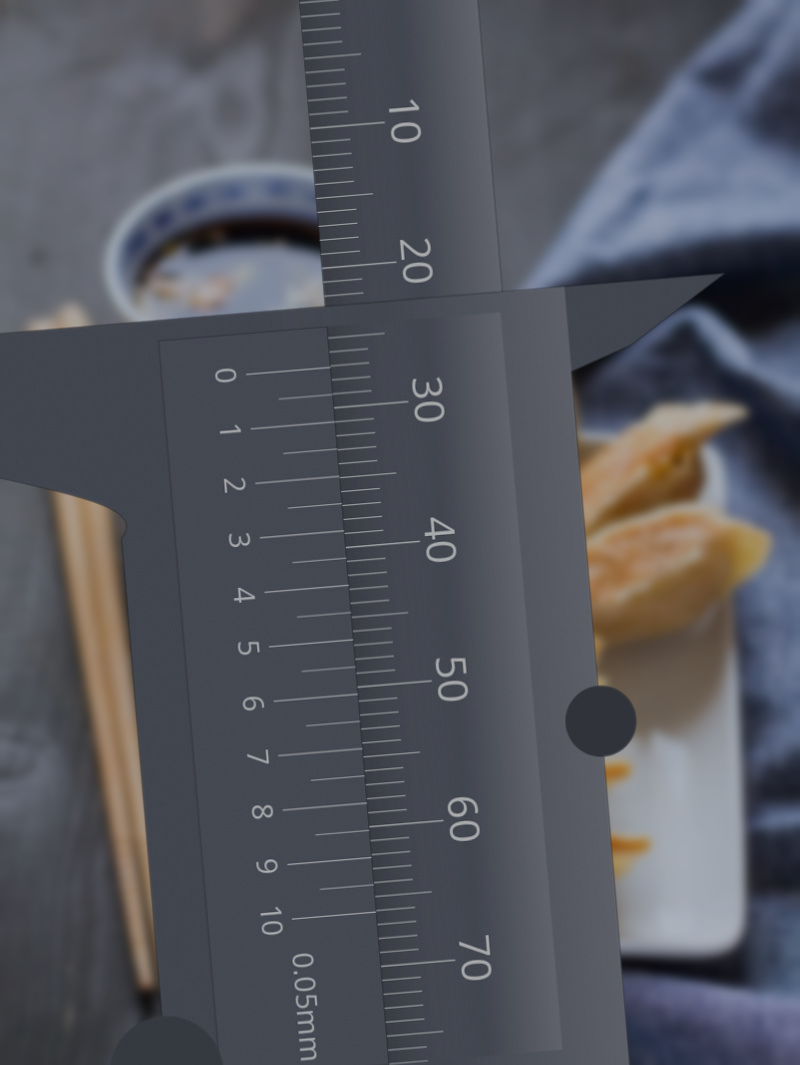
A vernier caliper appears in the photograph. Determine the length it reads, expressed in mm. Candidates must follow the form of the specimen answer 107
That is 27.1
